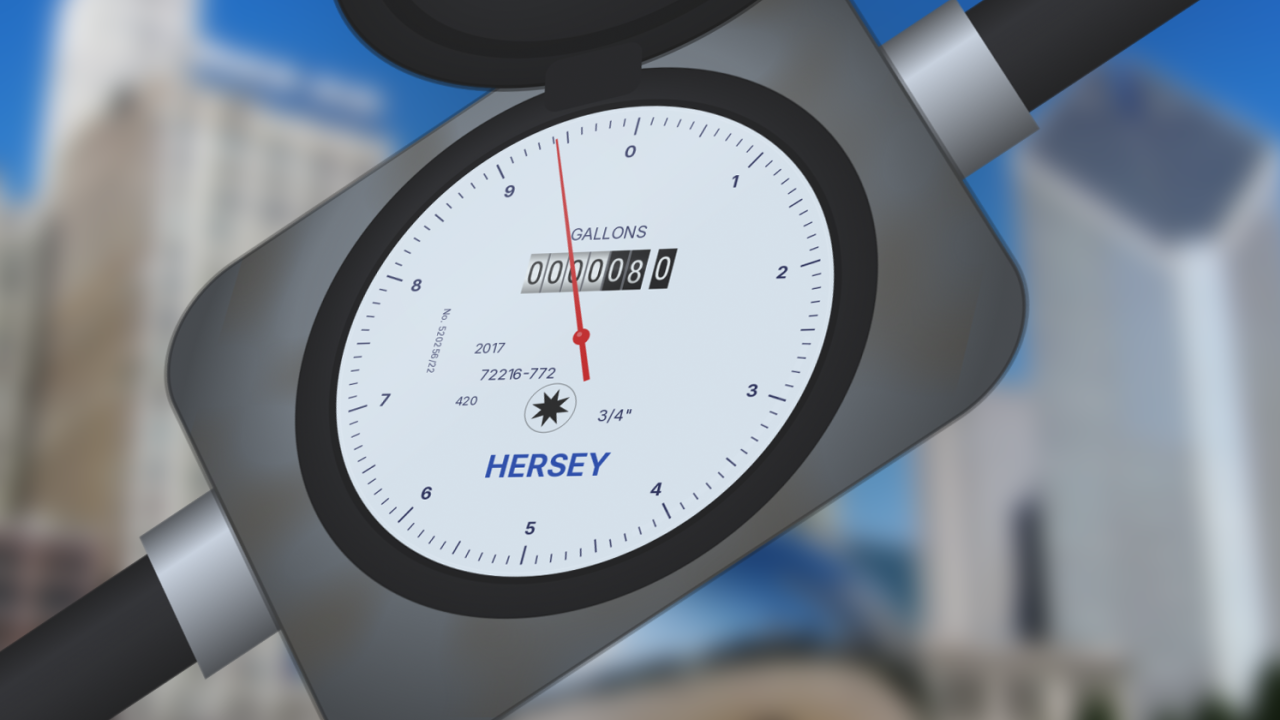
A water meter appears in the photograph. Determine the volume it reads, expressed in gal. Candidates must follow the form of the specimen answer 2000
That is 79.4
